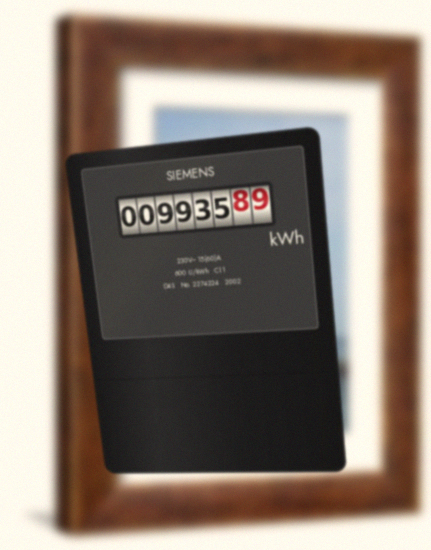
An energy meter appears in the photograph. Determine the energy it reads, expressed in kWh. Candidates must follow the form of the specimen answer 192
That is 9935.89
